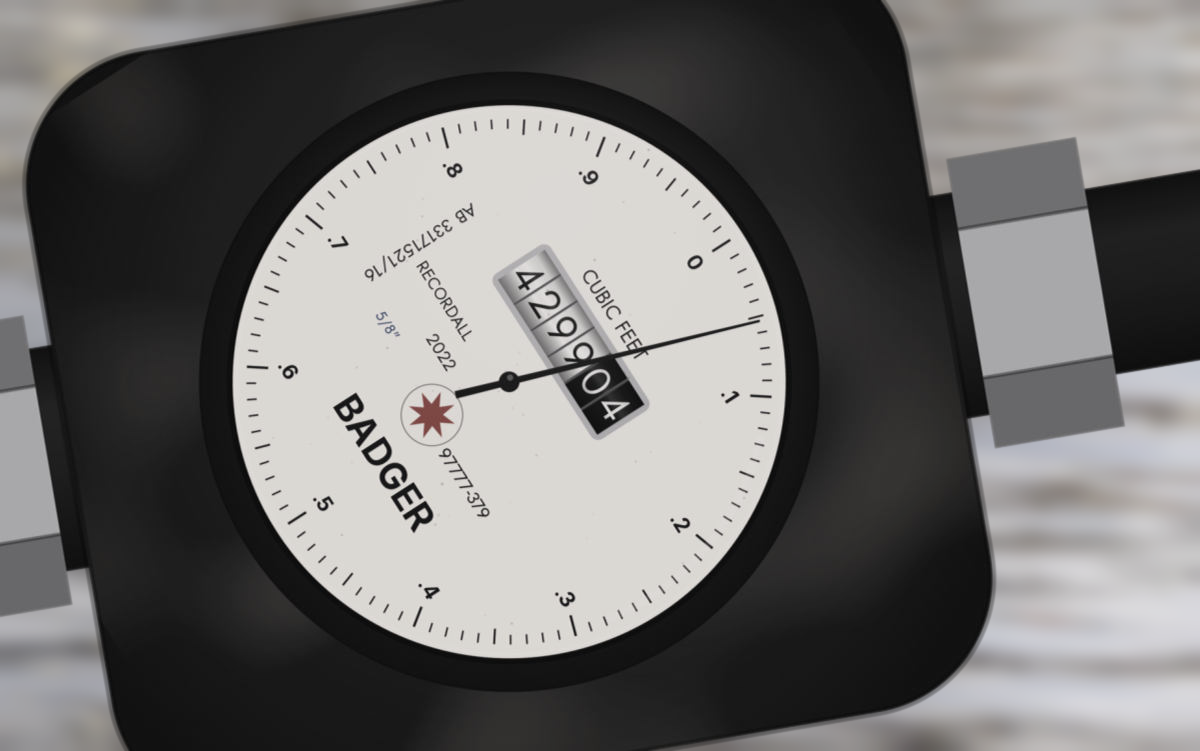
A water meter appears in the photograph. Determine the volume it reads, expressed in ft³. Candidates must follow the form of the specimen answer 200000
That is 429904.05
